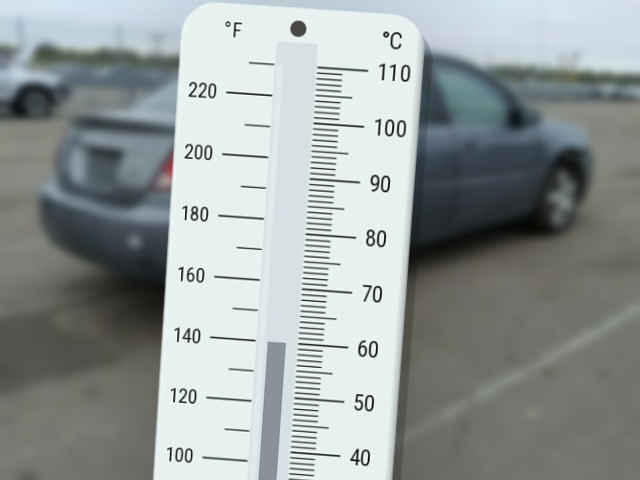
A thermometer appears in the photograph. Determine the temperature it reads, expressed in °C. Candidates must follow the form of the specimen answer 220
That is 60
